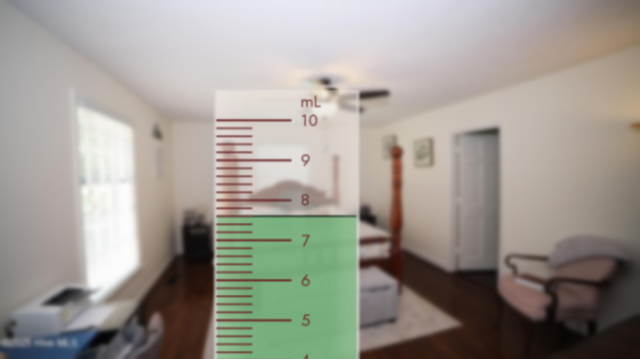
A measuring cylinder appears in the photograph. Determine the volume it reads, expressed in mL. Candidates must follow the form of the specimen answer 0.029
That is 7.6
